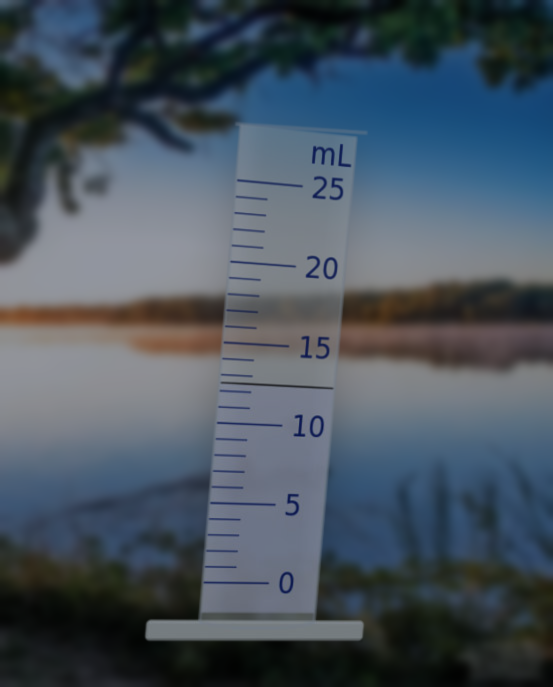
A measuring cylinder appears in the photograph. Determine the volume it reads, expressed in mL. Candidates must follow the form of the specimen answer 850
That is 12.5
